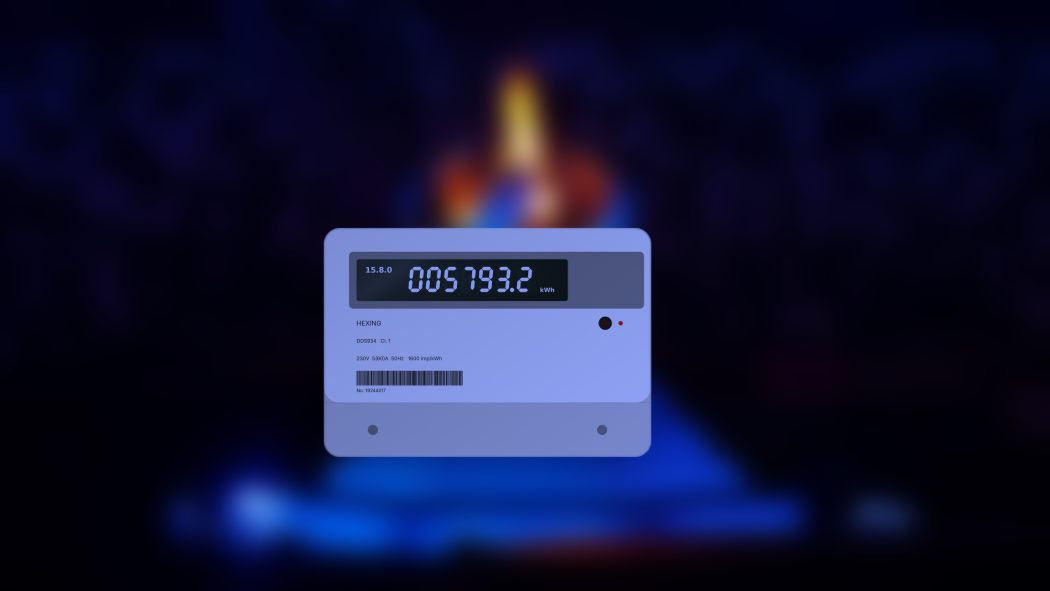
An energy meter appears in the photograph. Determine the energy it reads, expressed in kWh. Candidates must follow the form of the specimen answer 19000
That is 5793.2
